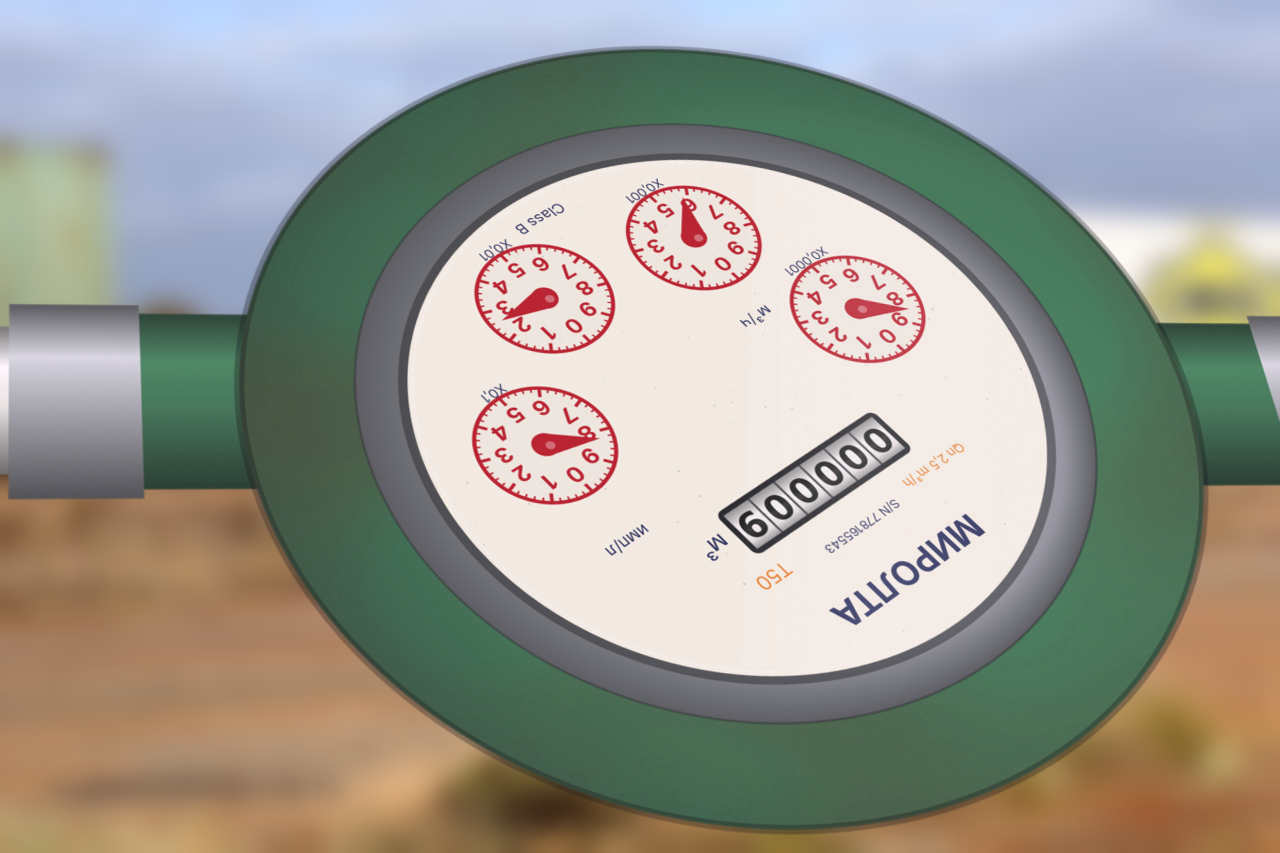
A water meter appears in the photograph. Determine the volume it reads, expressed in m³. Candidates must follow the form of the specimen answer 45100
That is 9.8258
